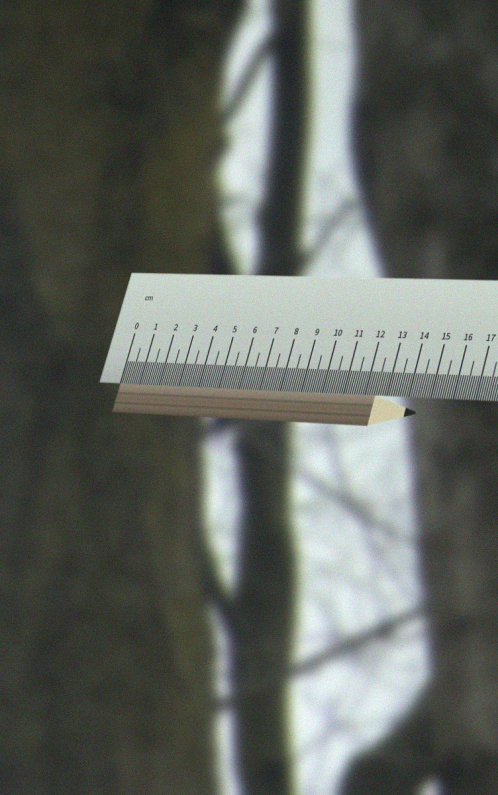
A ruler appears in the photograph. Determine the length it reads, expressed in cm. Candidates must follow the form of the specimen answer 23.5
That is 14.5
